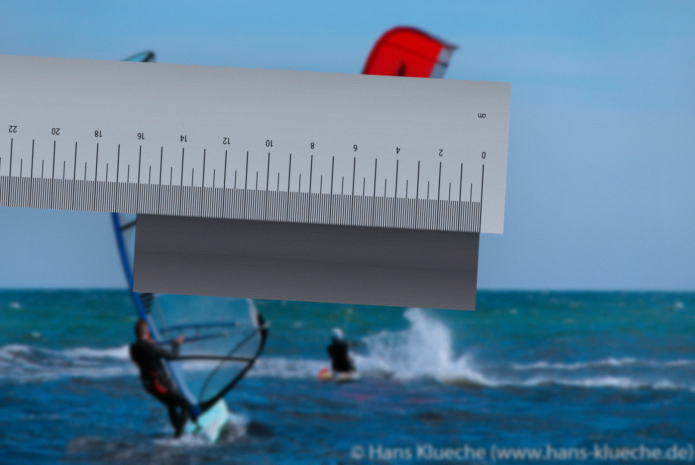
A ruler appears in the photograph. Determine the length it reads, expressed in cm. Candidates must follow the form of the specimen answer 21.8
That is 16
